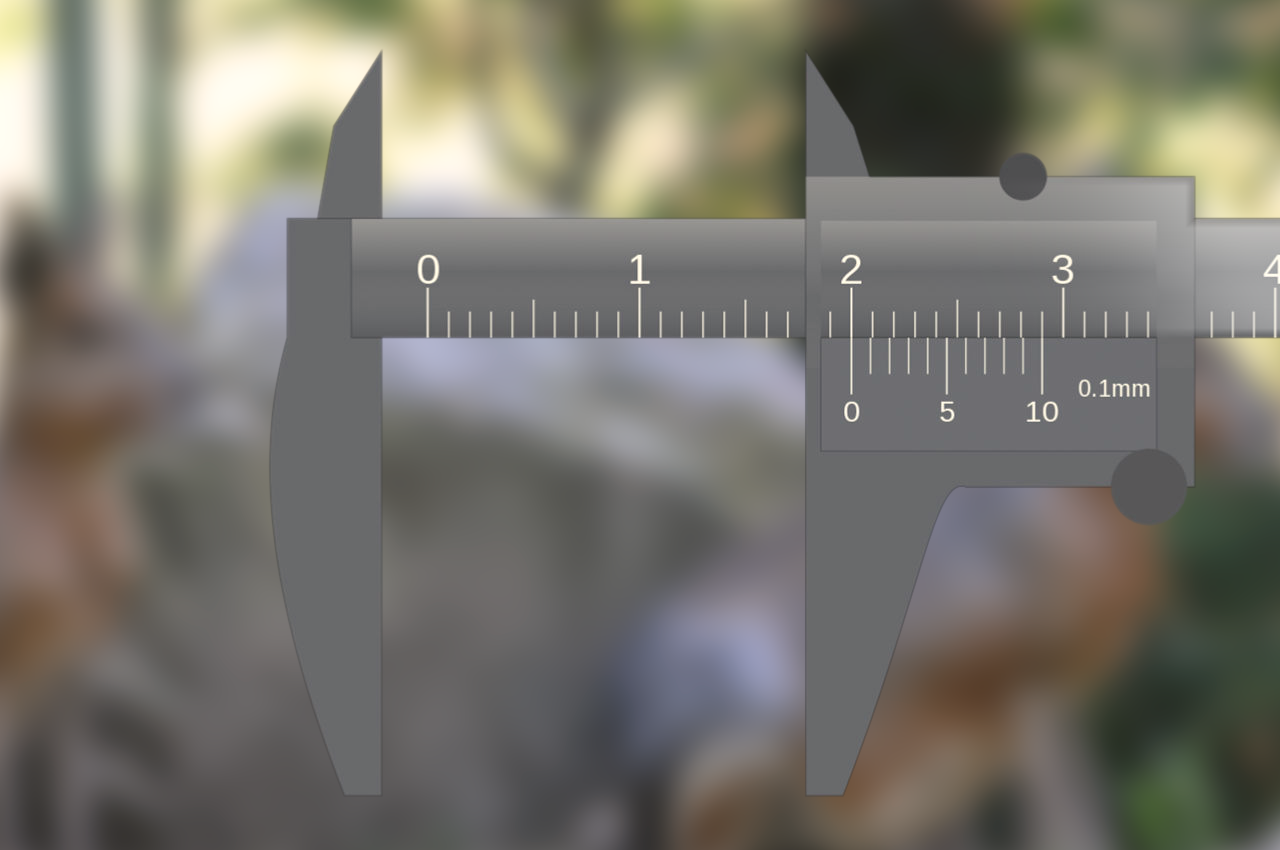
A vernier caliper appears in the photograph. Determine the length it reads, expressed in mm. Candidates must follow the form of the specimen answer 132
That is 20.0
